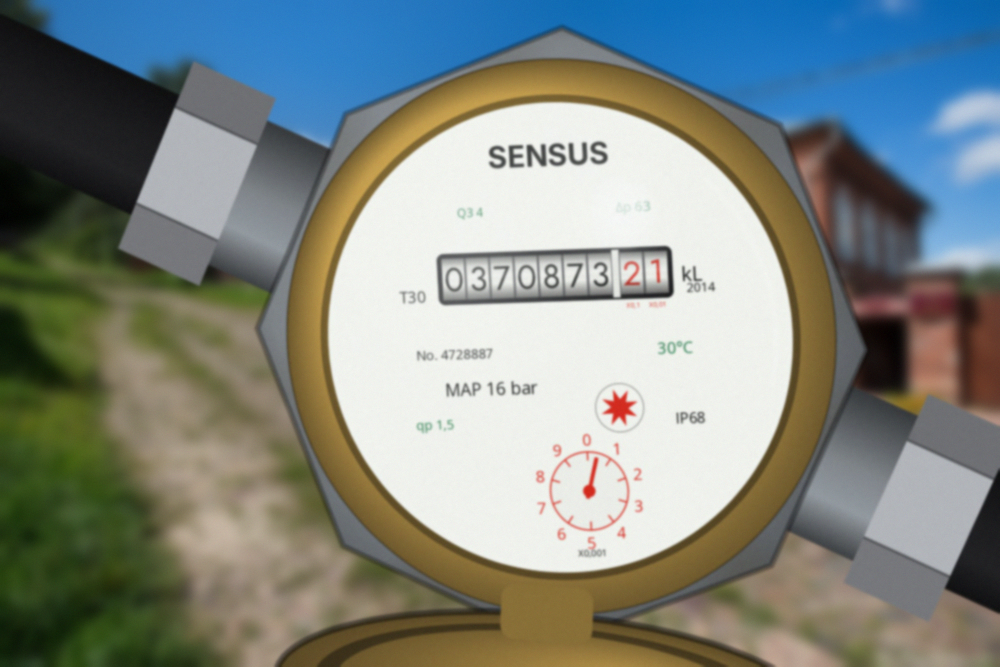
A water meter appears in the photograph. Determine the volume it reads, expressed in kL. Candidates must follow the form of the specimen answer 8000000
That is 370873.210
